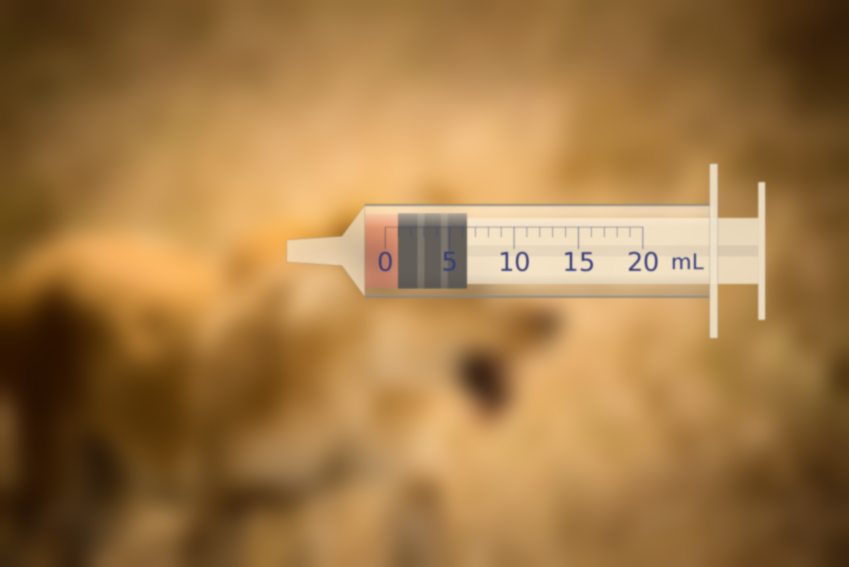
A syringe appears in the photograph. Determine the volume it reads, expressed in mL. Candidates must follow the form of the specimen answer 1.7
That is 1
